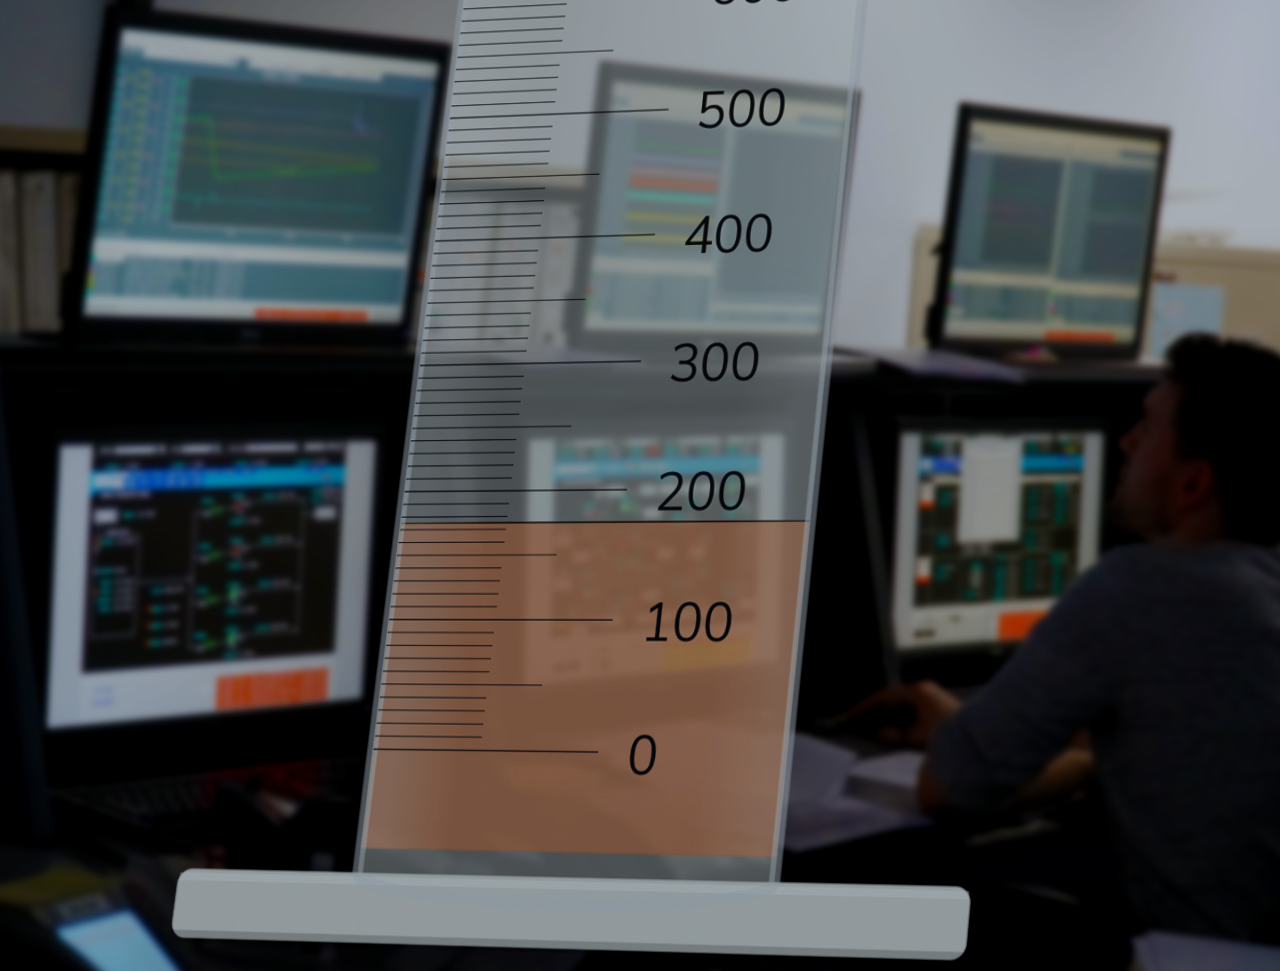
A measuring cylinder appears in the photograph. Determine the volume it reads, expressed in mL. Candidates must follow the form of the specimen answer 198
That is 175
